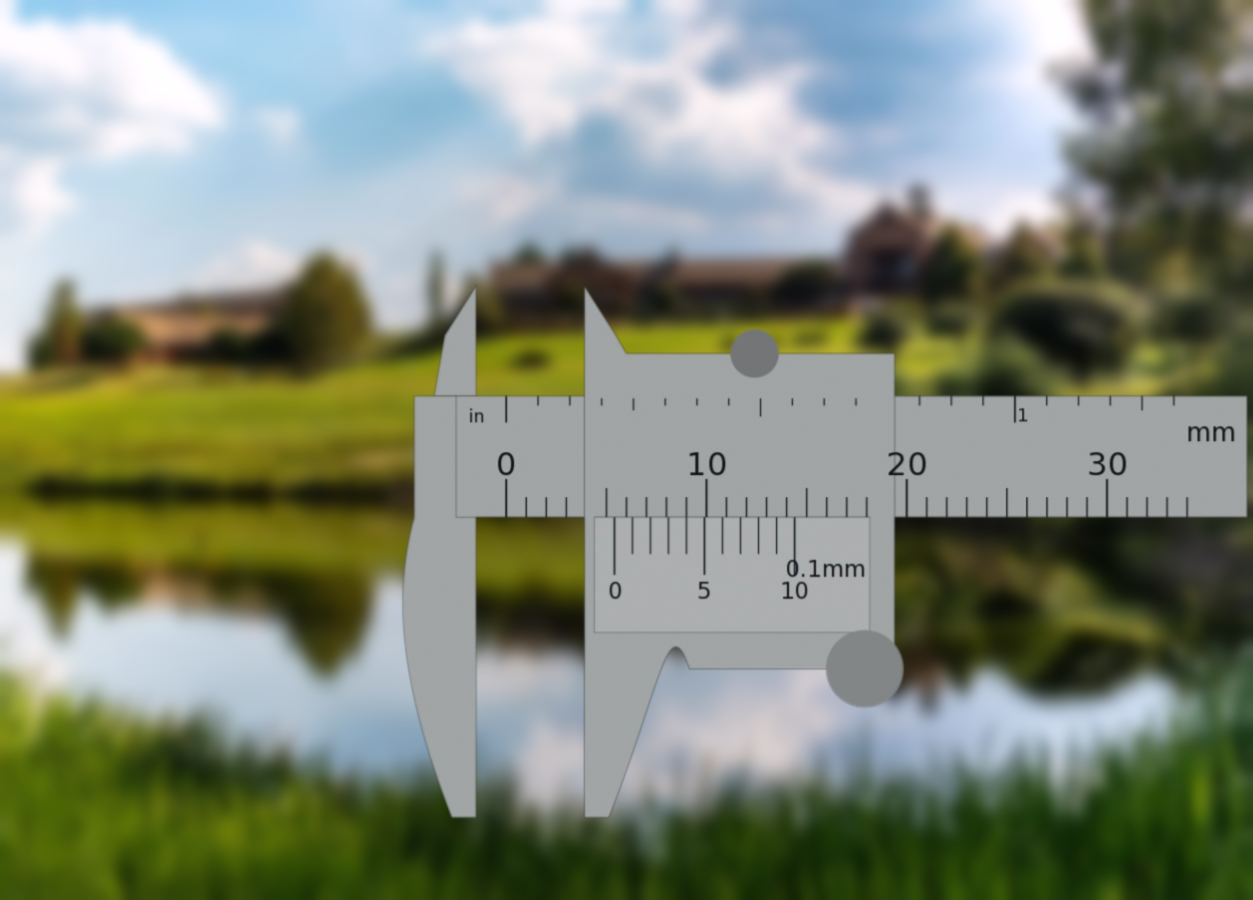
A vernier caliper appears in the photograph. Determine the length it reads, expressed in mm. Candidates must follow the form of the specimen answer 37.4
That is 5.4
